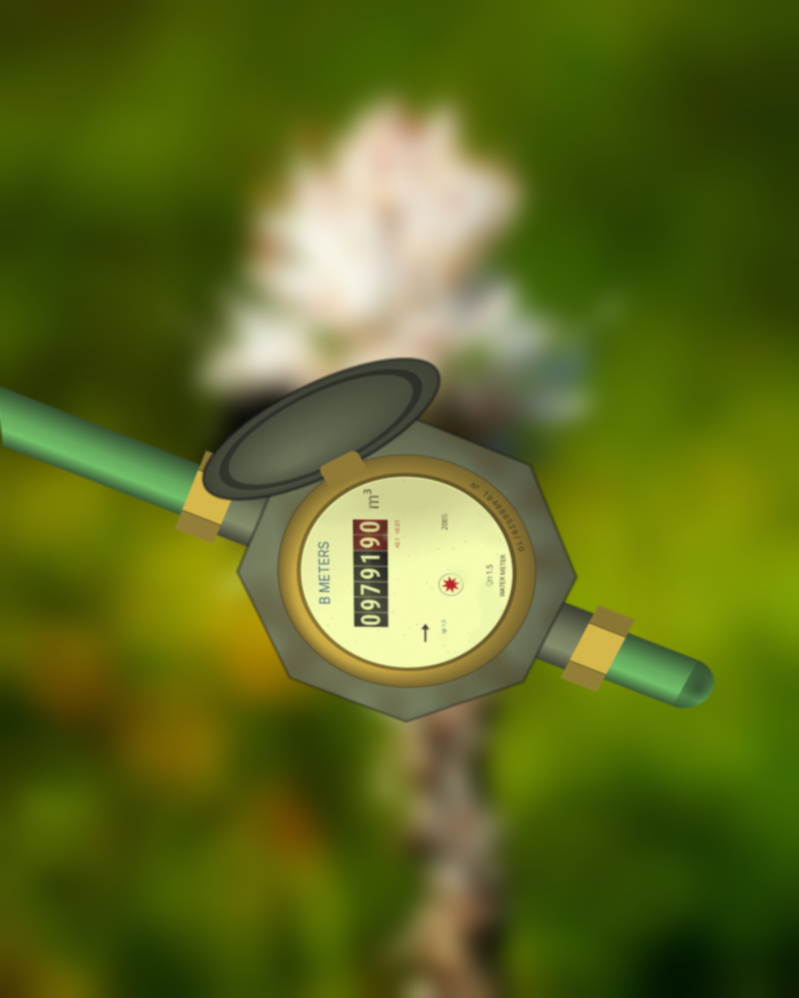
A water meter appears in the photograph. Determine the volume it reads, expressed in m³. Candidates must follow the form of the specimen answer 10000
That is 9791.90
